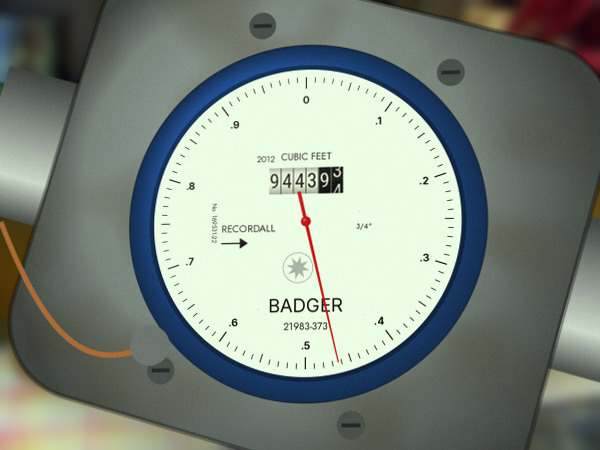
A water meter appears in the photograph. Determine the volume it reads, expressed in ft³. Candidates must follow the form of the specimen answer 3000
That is 944393.46
